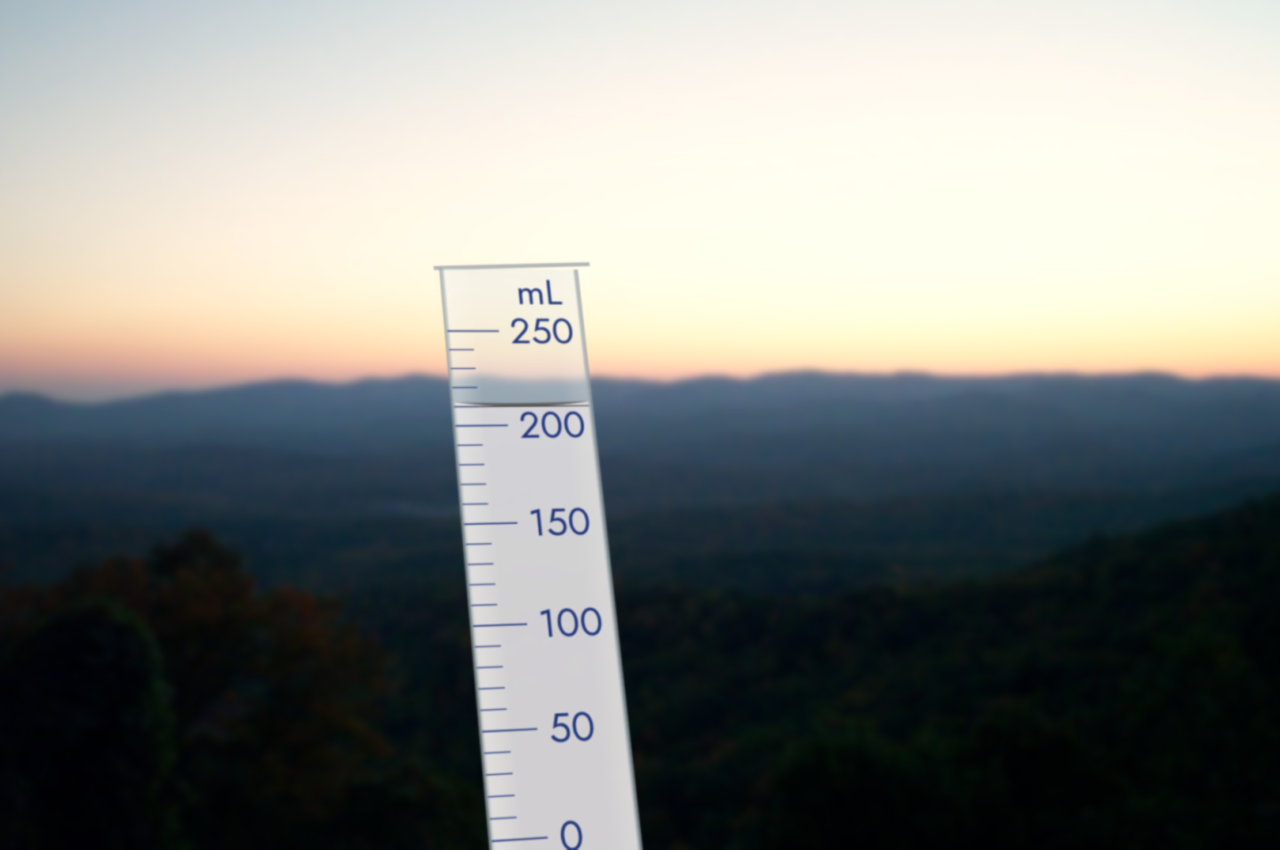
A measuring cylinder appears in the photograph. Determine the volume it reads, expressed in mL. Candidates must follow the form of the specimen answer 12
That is 210
